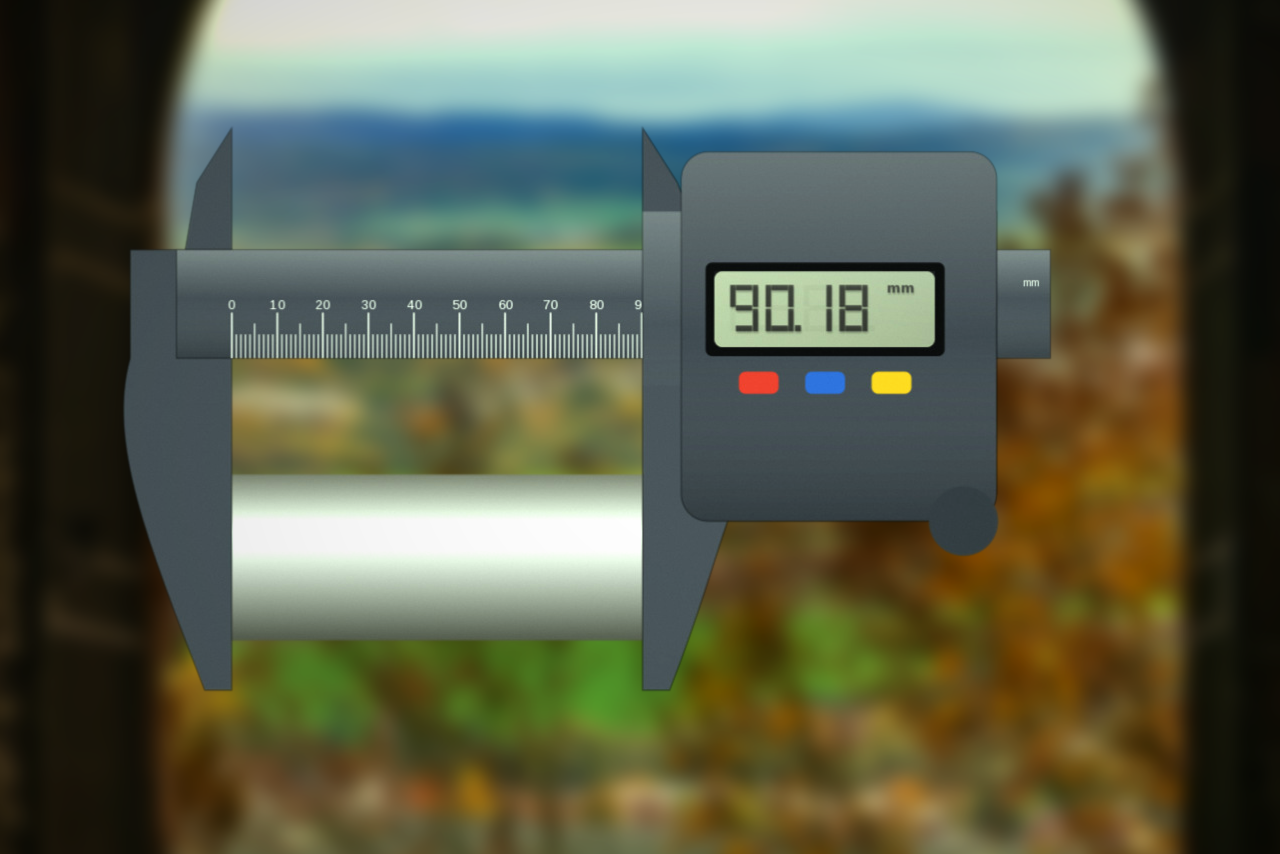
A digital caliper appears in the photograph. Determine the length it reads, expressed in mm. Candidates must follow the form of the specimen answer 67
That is 90.18
